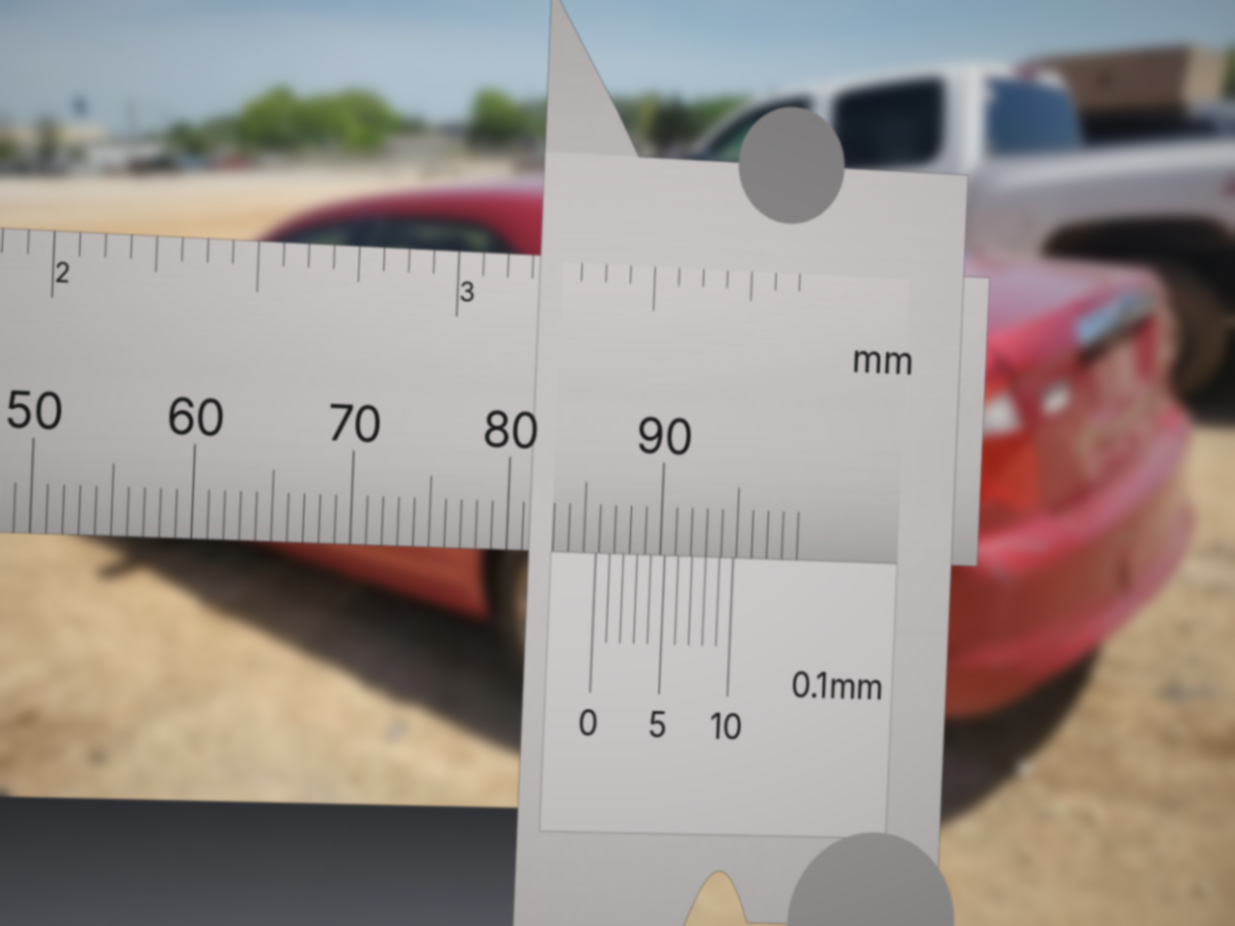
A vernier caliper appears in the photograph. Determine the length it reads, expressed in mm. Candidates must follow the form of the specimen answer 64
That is 85.8
